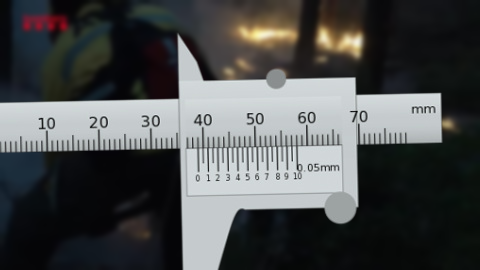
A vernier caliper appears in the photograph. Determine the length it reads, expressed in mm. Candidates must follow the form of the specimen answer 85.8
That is 39.0
